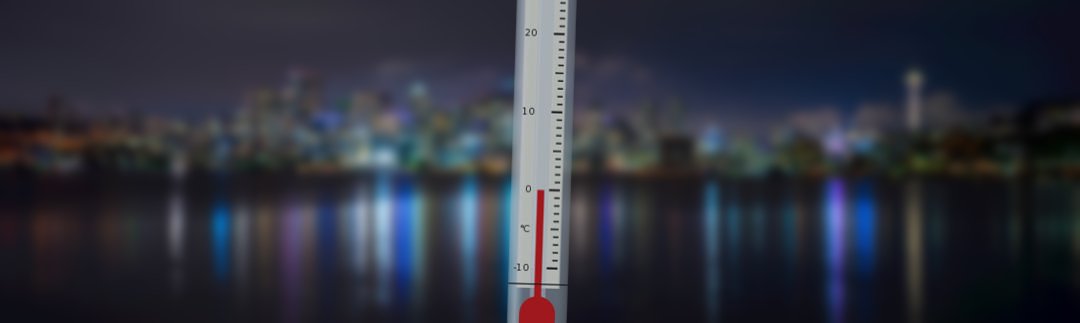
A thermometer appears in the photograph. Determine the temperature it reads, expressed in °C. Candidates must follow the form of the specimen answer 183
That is 0
